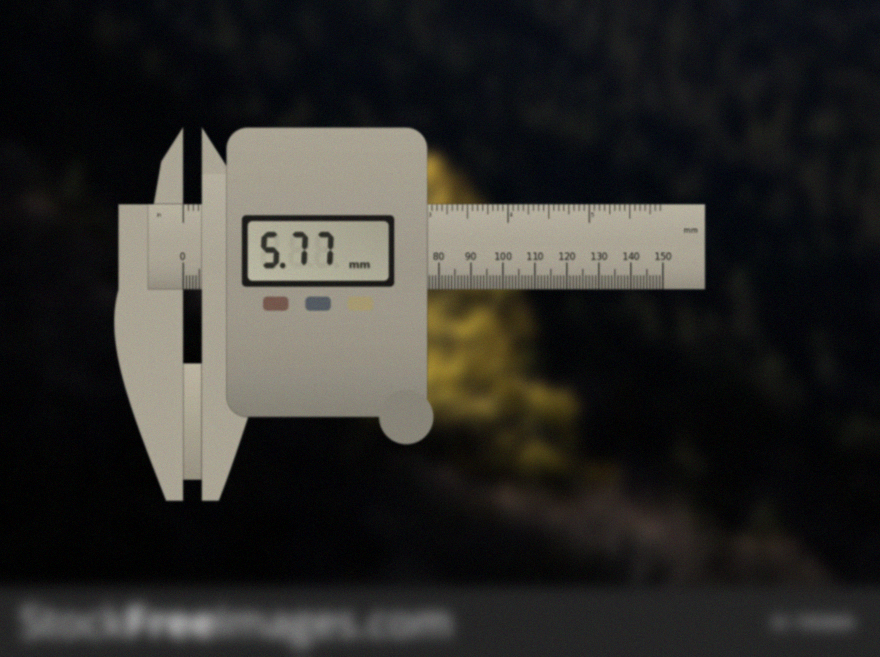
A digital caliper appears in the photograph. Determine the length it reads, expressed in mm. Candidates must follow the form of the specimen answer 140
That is 5.77
